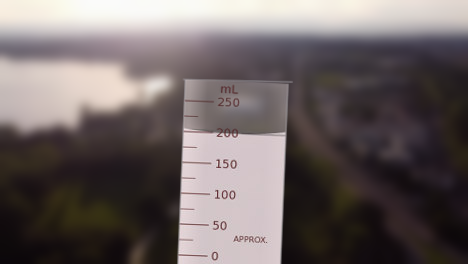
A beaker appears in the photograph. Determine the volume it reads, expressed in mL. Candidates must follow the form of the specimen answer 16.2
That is 200
